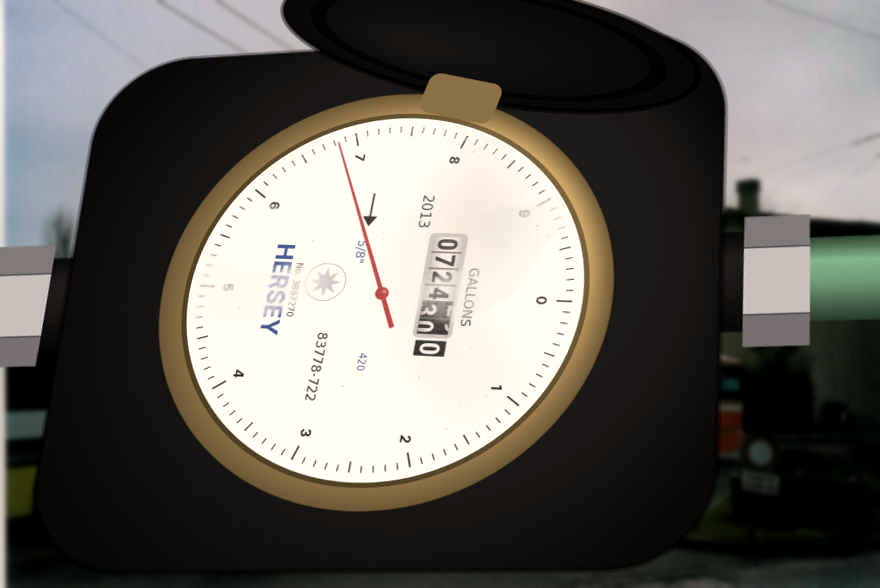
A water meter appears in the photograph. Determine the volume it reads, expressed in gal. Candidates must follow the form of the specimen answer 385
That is 724296.8
